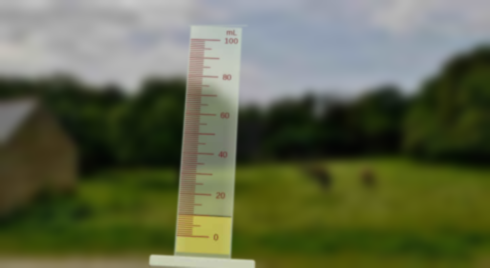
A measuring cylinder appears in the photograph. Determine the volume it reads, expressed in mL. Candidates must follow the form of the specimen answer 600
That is 10
